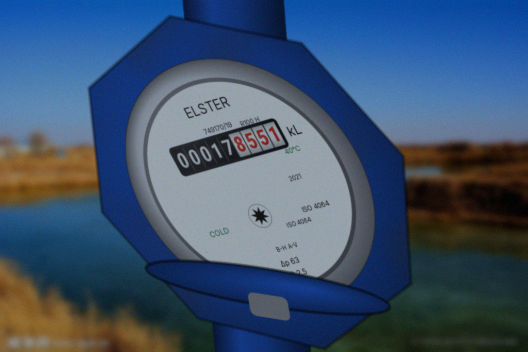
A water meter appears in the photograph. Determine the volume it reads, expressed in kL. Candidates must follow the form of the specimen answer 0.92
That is 17.8551
